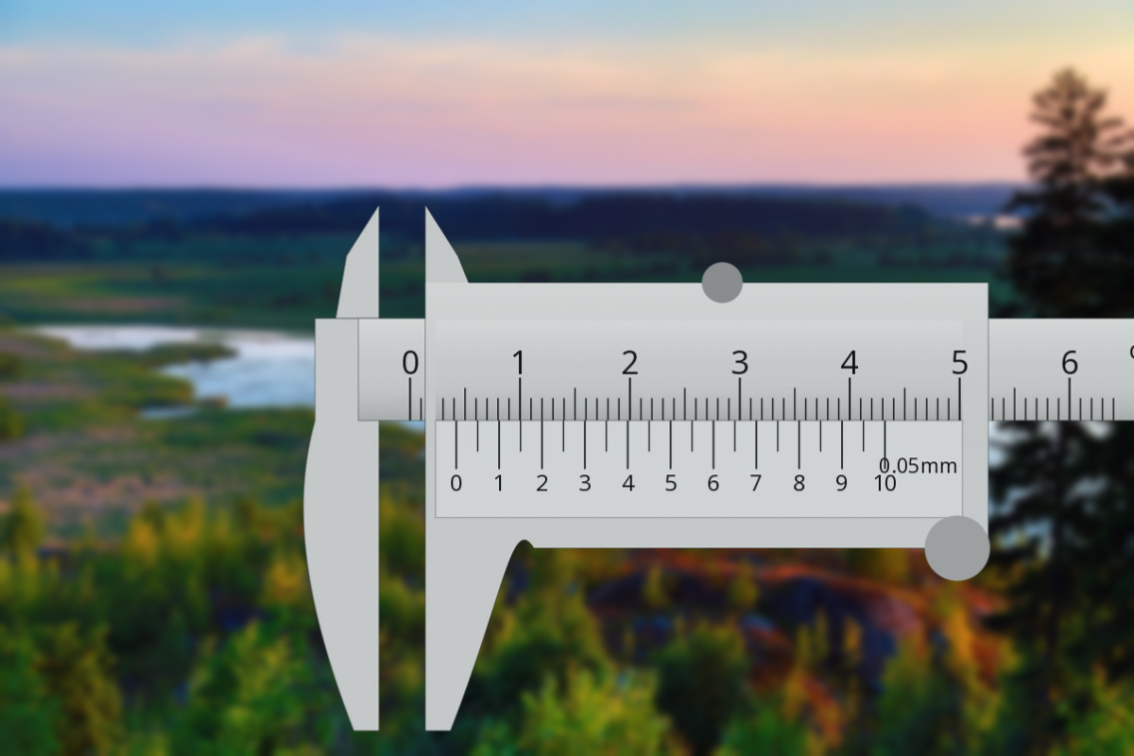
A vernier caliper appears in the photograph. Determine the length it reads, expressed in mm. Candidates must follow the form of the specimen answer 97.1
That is 4.2
